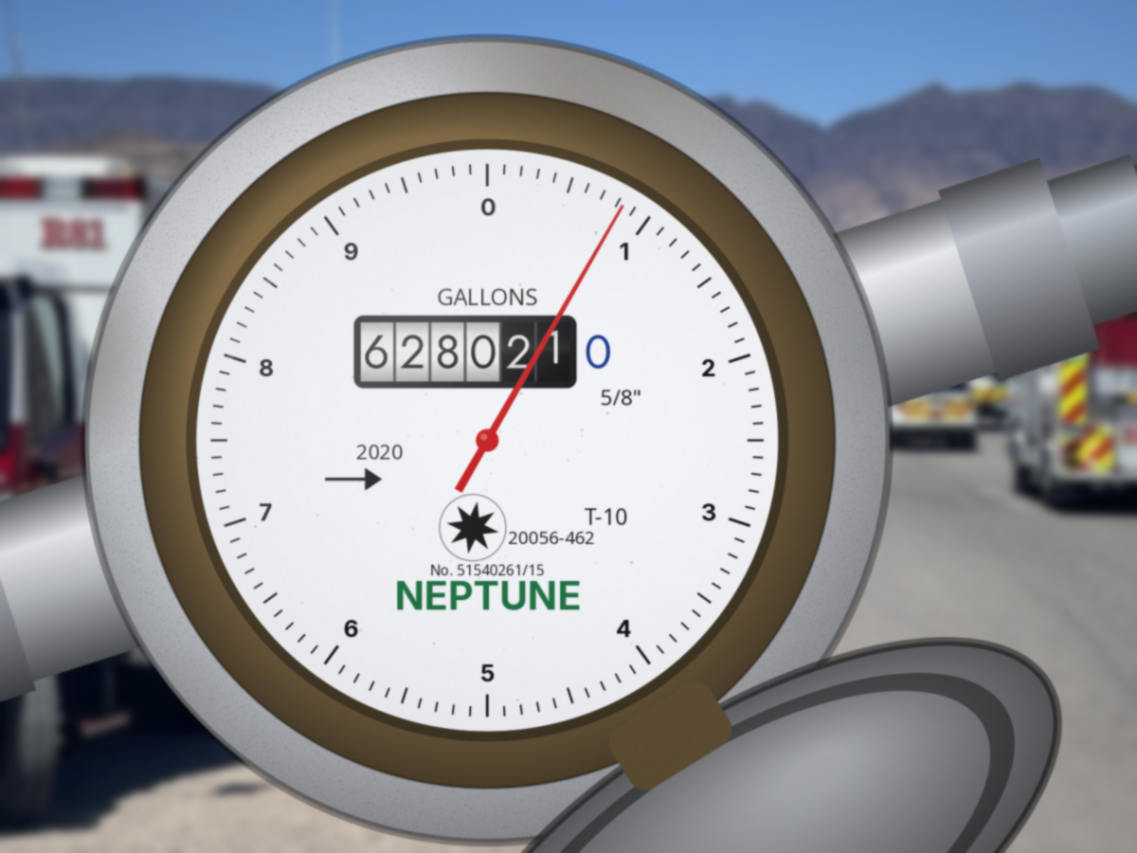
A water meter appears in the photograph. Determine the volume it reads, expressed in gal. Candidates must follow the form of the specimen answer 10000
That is 6280210.8
